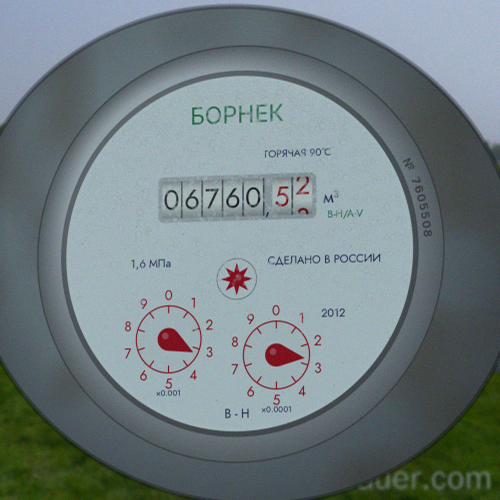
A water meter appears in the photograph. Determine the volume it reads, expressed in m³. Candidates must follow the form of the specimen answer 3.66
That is 6760.5232
